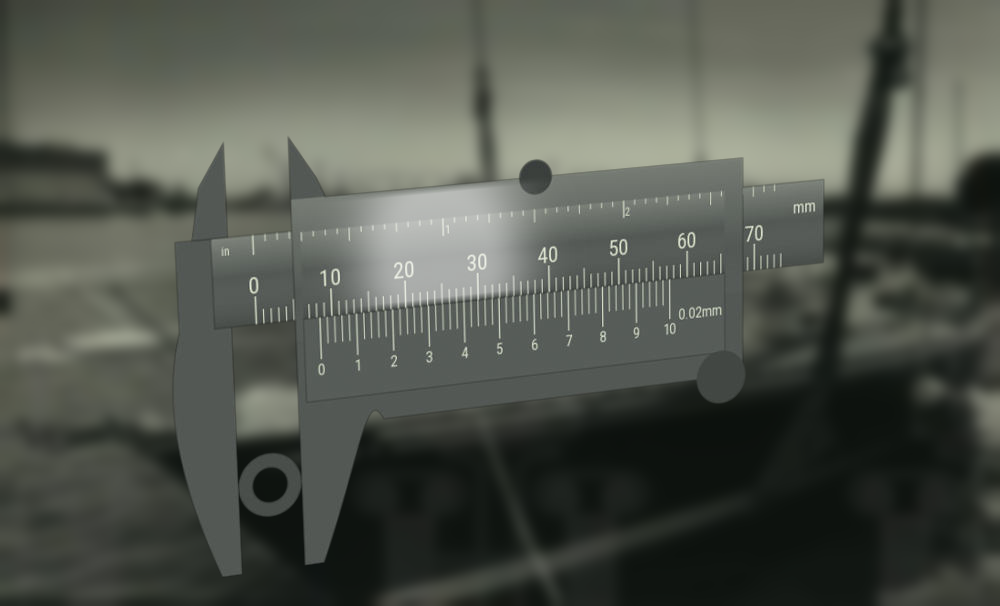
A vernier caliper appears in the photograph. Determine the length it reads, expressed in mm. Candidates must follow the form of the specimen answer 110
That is 8.4
